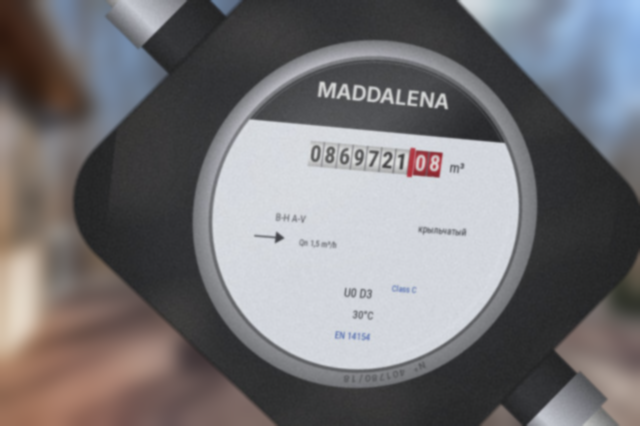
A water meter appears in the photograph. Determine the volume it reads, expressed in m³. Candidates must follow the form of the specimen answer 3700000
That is 869721.08
